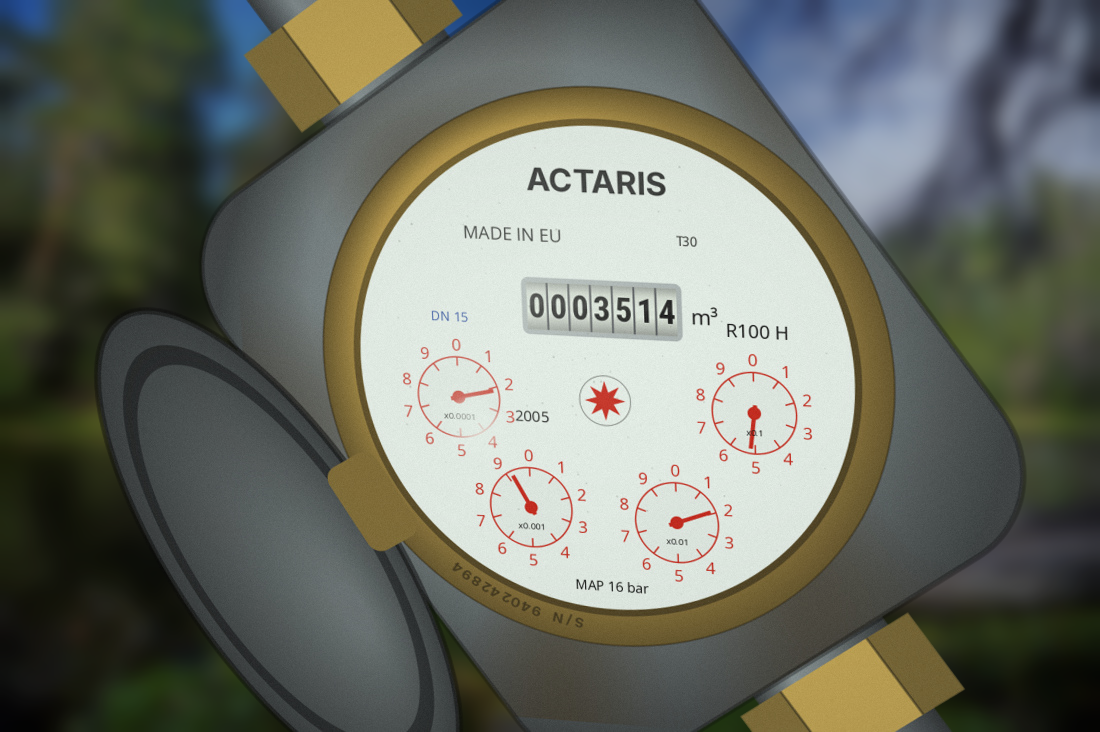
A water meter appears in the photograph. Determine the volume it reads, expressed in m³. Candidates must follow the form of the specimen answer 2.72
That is 3514.5192
